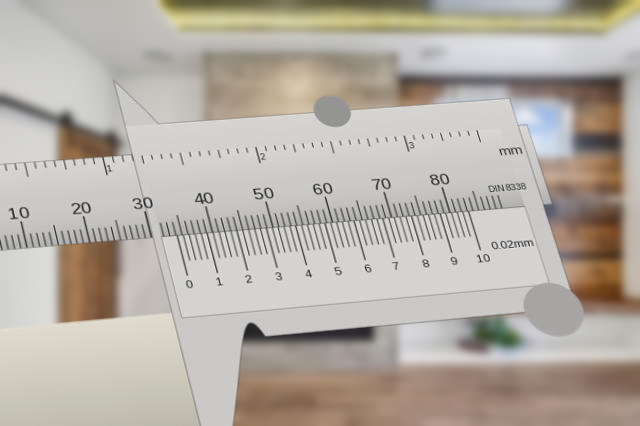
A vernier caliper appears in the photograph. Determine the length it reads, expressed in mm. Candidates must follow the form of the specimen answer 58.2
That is 34.2
